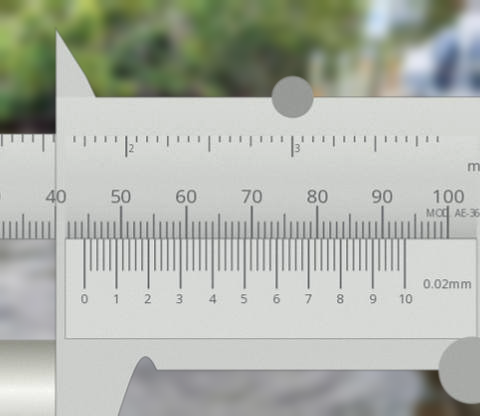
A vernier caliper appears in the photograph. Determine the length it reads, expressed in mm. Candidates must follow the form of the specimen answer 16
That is 44.4
